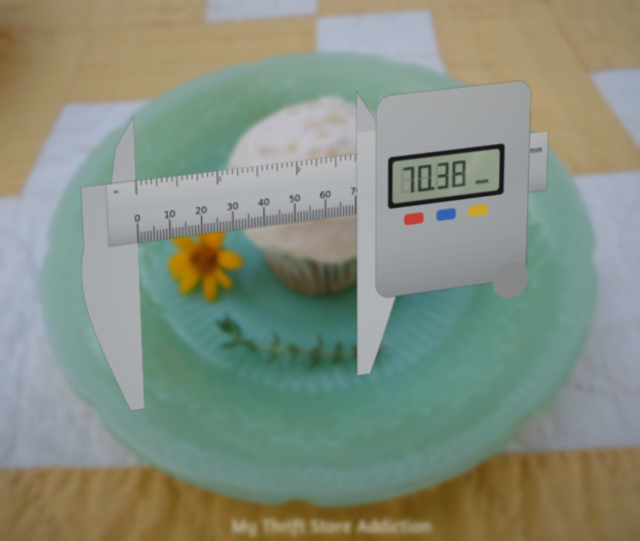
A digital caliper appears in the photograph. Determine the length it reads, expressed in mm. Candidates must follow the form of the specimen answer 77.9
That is 70.38
